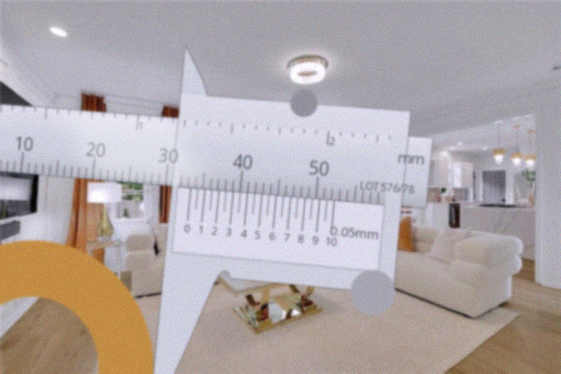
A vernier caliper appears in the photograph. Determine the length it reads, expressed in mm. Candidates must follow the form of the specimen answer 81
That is 33.4
